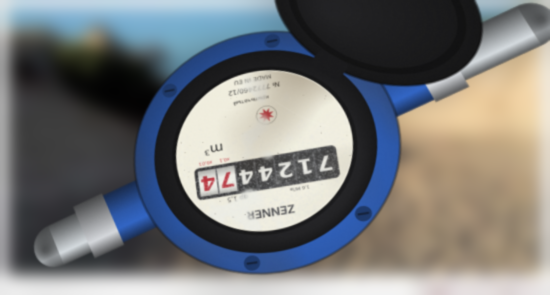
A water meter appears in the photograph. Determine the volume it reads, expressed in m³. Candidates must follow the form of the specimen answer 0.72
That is 71244.74
